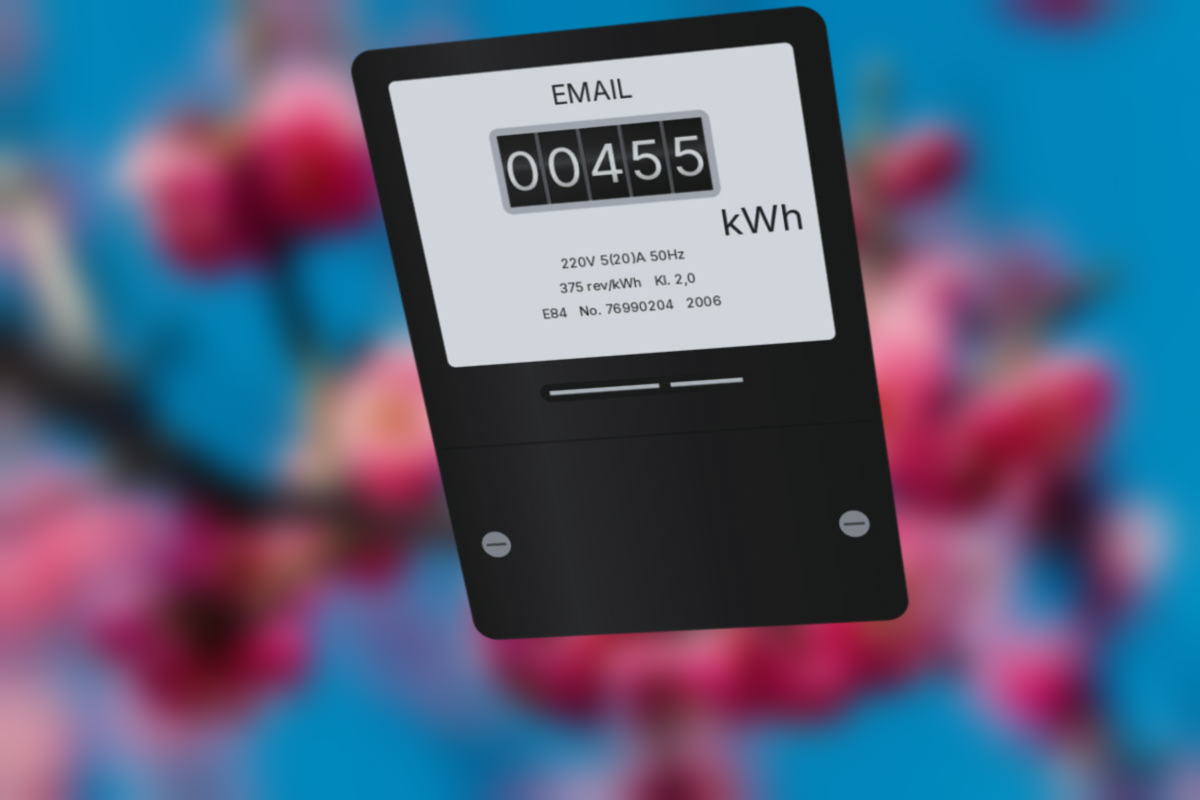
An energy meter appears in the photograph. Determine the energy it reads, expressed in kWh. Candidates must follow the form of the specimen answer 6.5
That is 455
